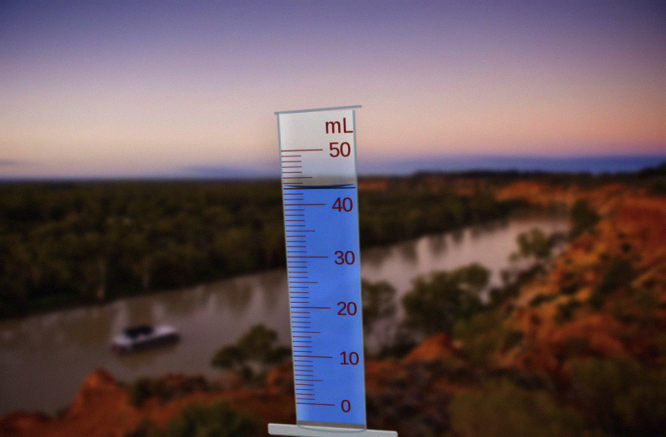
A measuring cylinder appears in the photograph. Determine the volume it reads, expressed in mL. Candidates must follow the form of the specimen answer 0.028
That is 43
